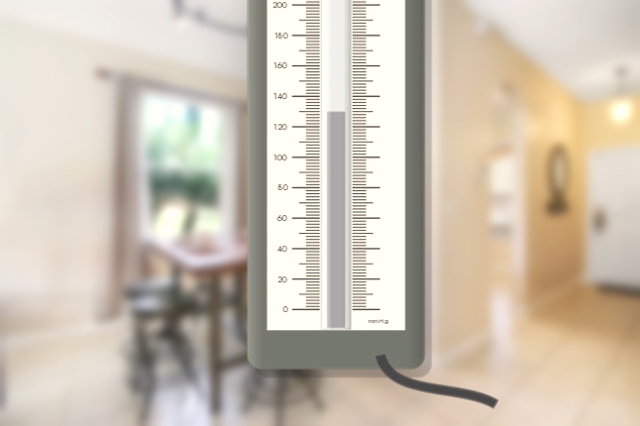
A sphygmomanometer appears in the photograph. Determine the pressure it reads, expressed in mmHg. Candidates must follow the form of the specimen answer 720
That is 130
